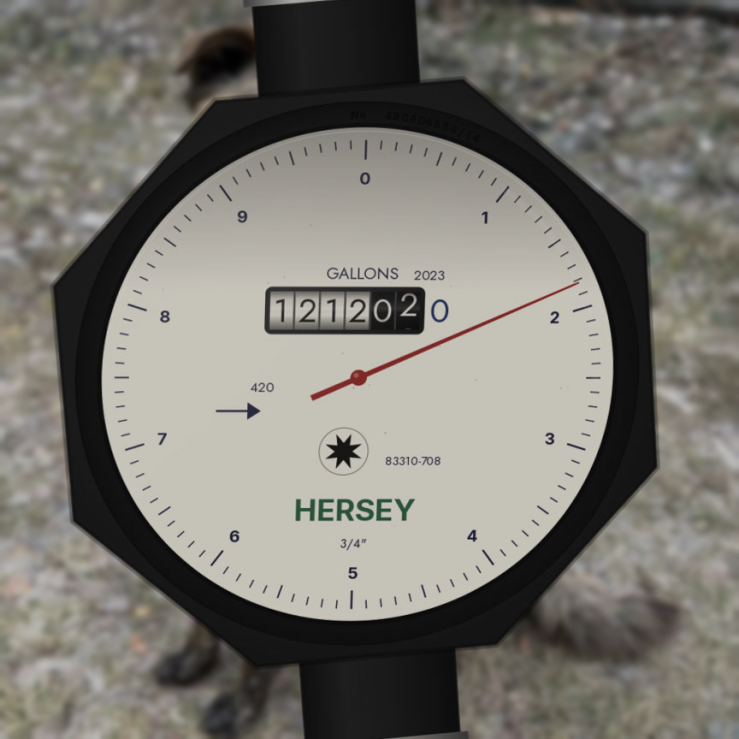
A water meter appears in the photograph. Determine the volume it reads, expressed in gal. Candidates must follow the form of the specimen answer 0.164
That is 1212021.8
